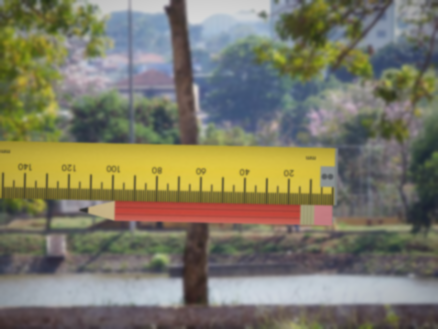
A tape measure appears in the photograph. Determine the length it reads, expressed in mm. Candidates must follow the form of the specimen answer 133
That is 115
